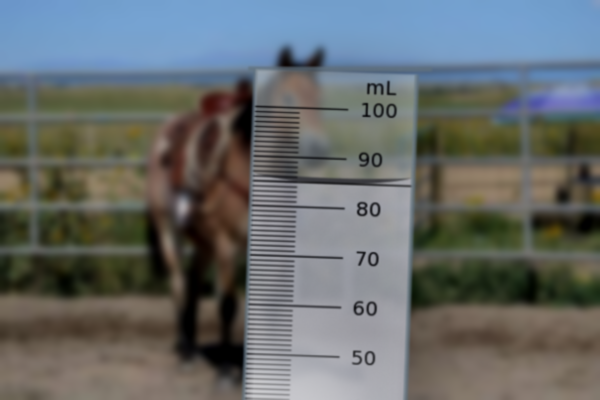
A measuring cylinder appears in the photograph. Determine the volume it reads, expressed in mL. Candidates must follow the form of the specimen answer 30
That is 85
